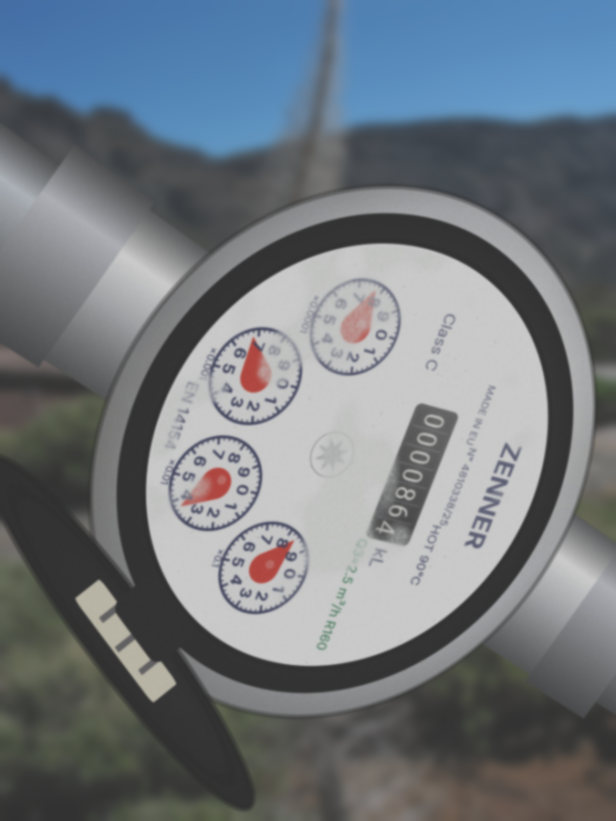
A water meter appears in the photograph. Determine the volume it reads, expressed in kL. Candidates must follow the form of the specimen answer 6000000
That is 863.8367
